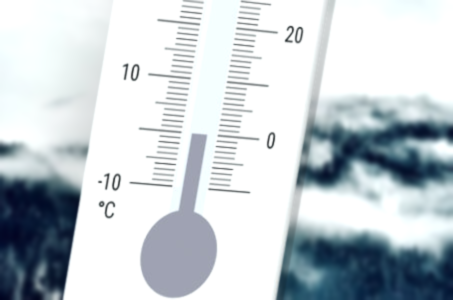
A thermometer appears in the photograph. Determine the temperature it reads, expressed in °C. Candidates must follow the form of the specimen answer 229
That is 0
